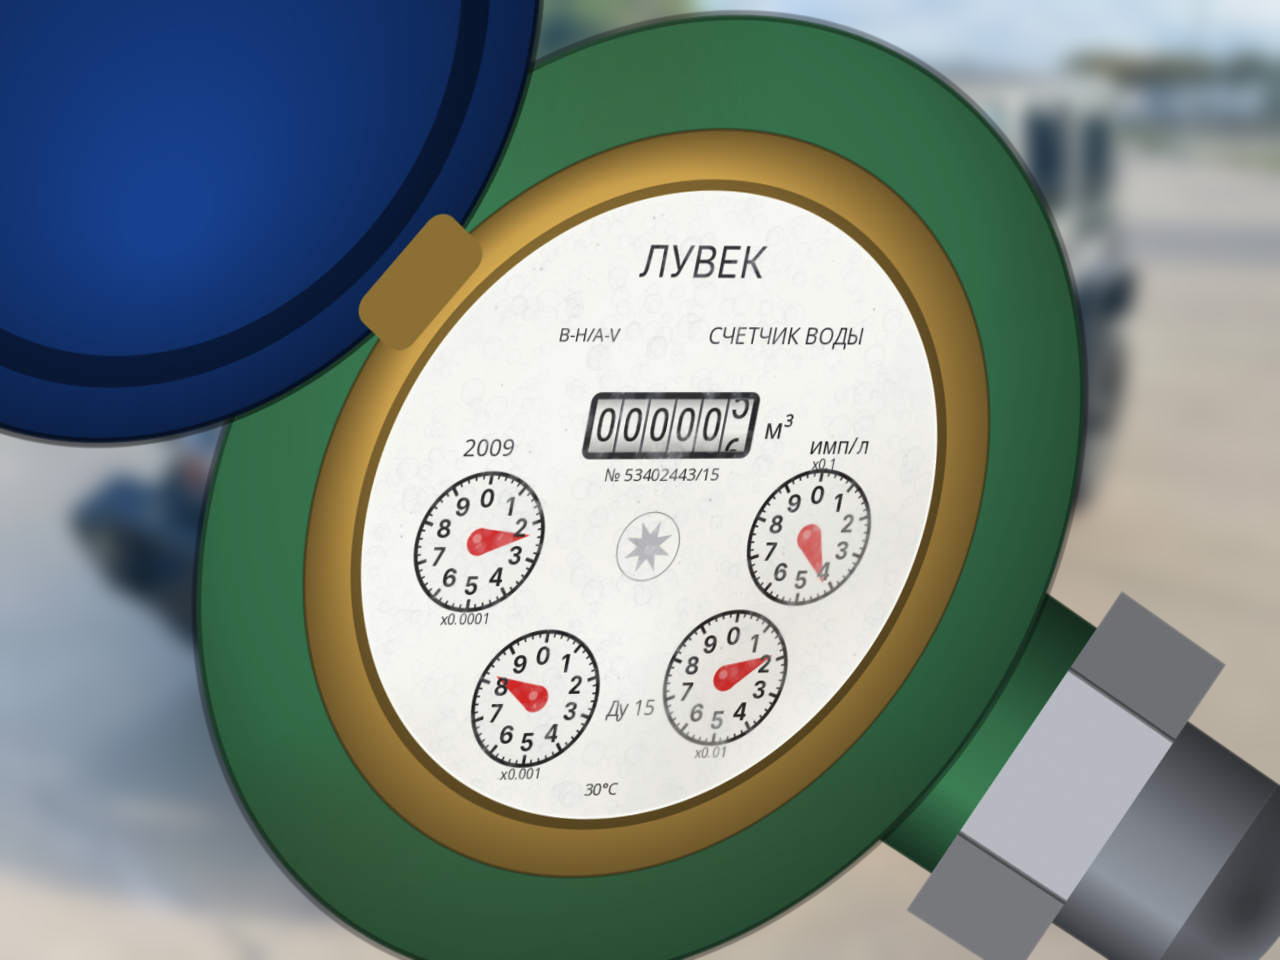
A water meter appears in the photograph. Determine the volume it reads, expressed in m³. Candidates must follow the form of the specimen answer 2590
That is 5.4182
